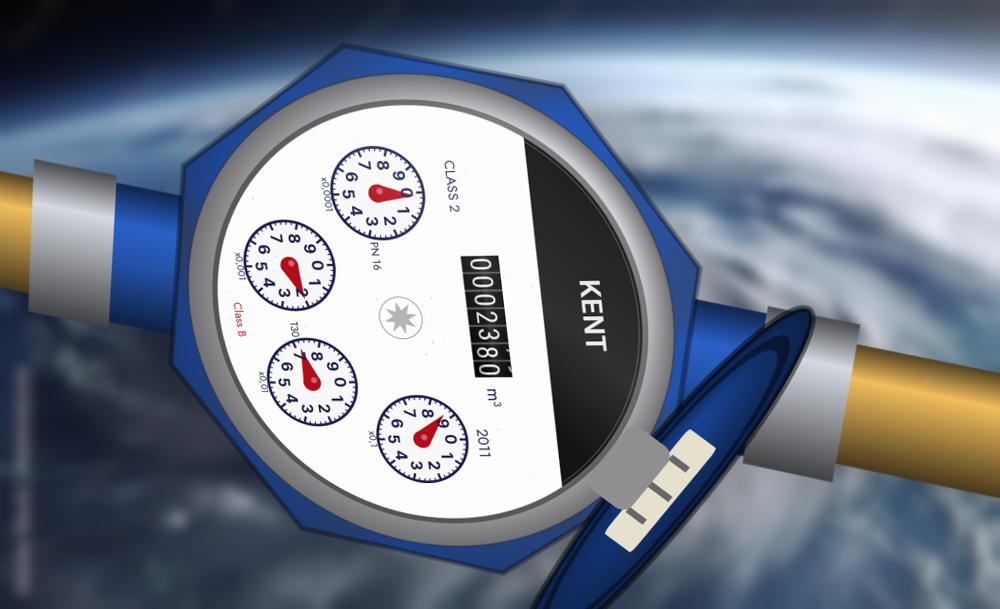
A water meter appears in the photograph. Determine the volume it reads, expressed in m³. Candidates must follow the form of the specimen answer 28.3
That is 2379.8720
